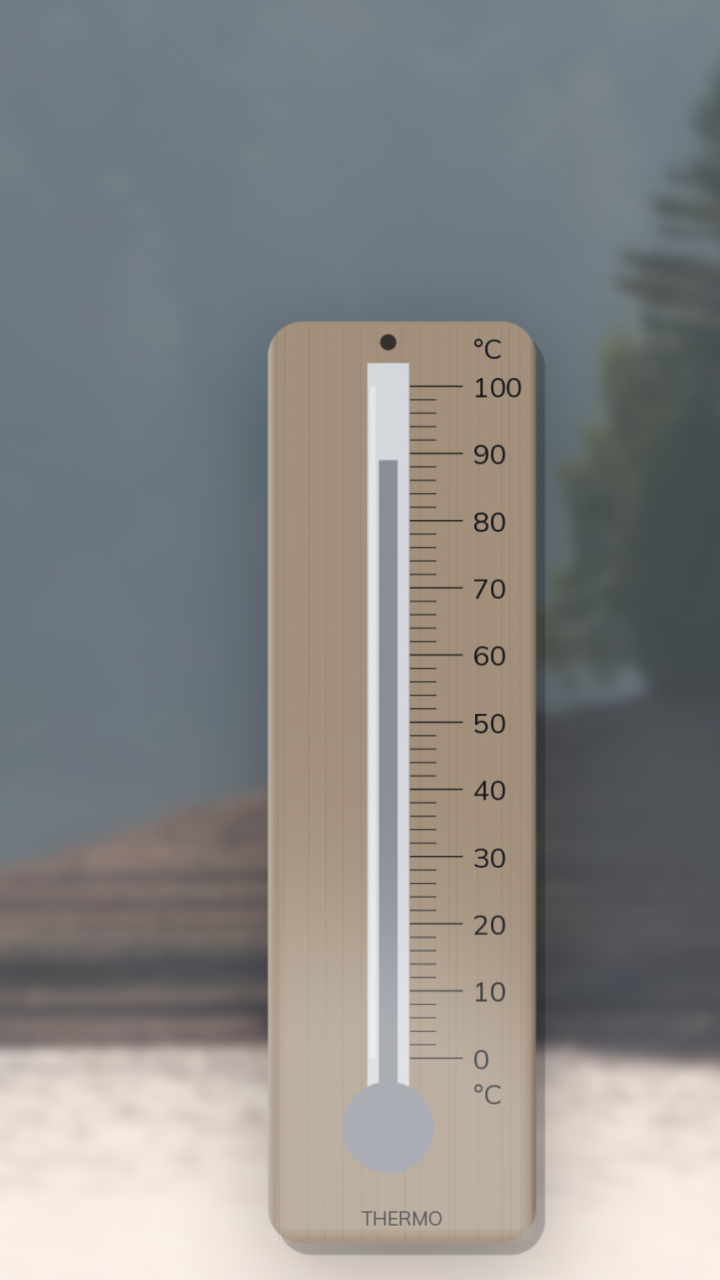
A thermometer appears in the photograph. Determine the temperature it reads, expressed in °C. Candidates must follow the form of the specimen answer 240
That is 89
